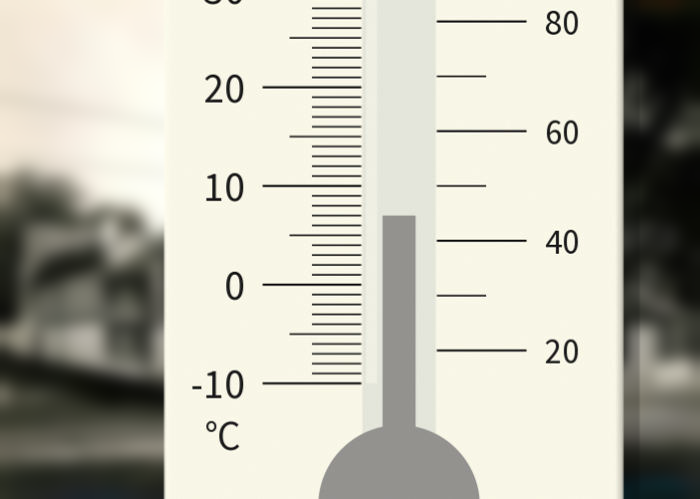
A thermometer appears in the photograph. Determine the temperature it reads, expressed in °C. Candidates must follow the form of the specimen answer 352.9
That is 7
